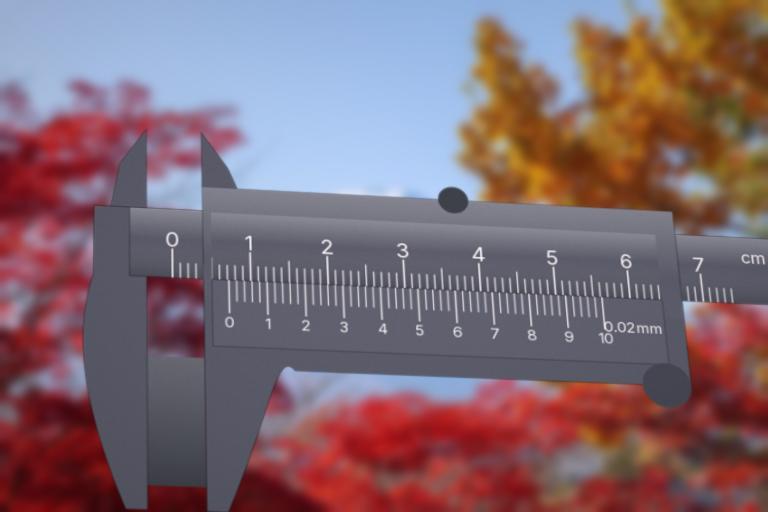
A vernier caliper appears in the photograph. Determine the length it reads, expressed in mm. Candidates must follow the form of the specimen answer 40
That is 7.2
